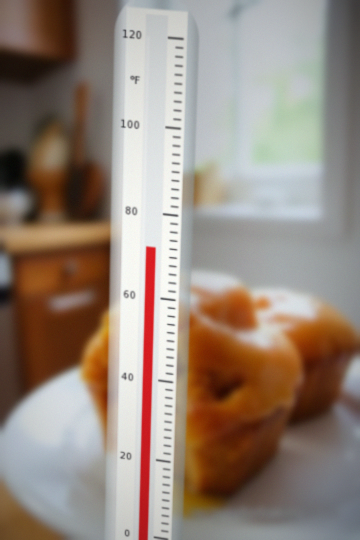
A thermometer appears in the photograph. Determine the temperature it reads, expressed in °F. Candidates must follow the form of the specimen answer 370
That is 72
